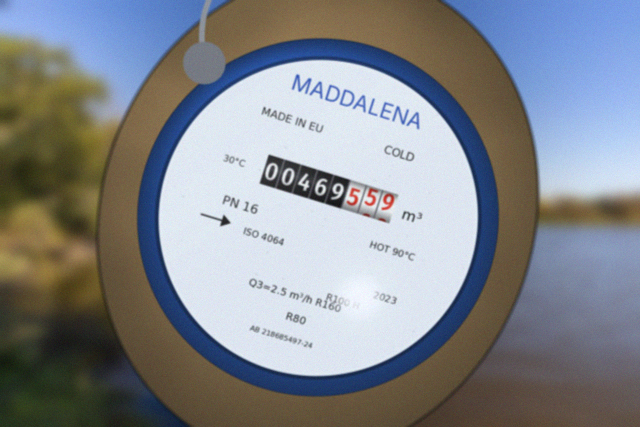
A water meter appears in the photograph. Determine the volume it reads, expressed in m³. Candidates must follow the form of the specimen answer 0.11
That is 469.559
